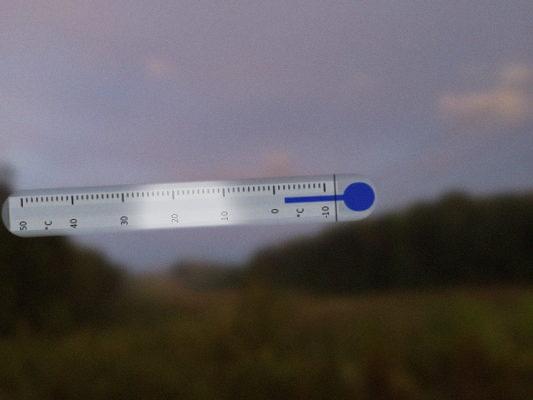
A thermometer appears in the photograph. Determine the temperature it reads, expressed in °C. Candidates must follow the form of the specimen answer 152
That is -2
